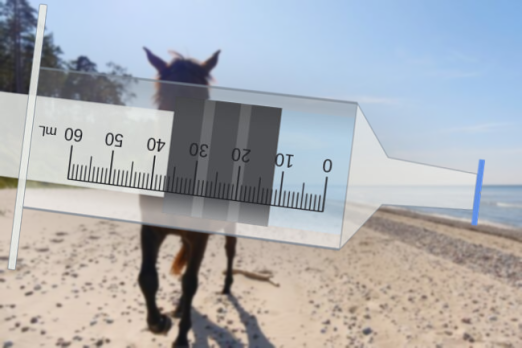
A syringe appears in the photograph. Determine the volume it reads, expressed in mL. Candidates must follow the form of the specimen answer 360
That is 12
